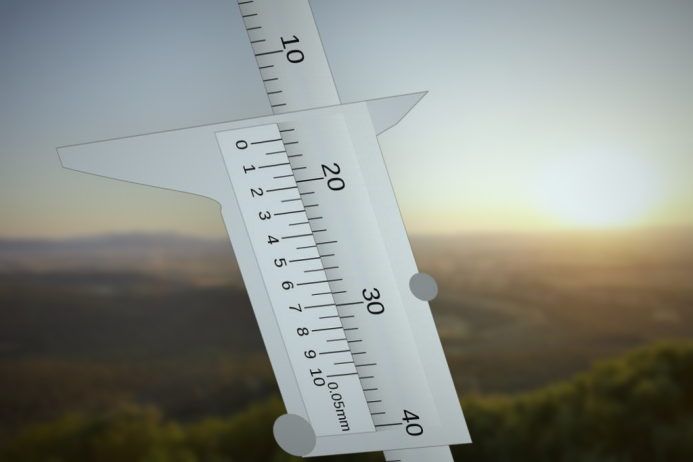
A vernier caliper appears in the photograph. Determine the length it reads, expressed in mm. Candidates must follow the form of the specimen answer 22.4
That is 16.6
